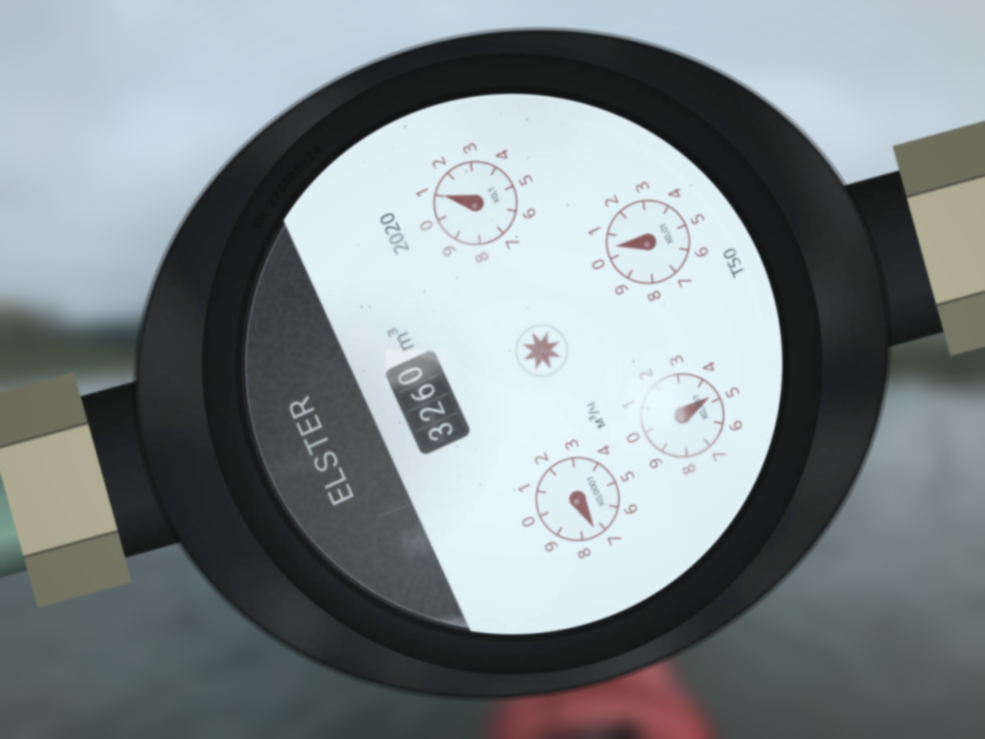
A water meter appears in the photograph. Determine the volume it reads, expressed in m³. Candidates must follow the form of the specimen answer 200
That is 3260.1047
